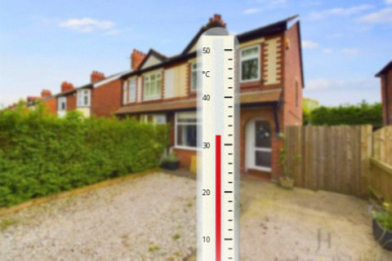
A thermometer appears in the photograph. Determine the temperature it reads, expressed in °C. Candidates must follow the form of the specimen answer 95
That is 32
